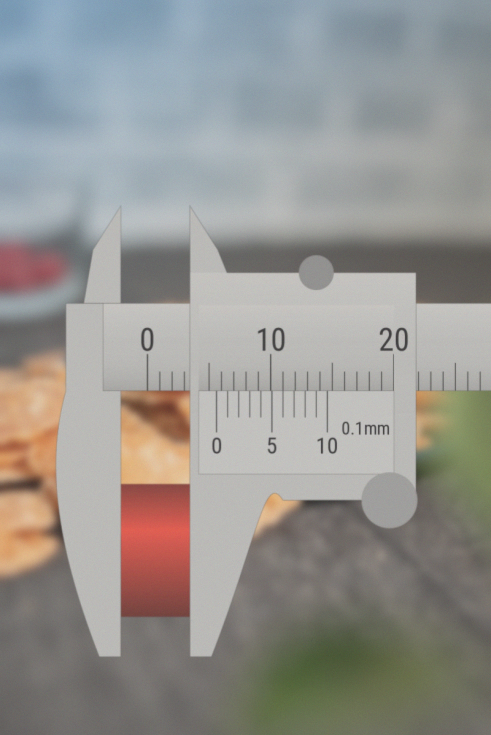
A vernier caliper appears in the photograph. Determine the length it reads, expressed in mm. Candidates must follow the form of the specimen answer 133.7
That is 5.6
